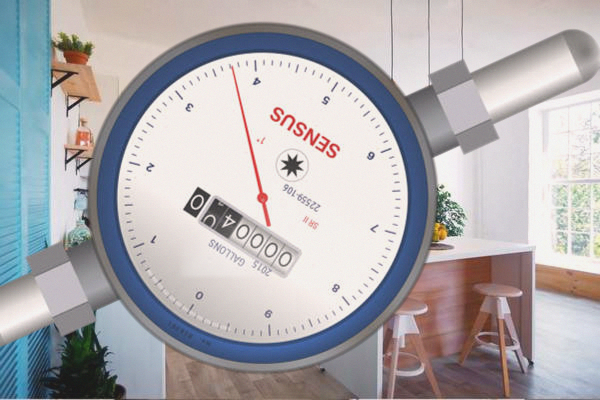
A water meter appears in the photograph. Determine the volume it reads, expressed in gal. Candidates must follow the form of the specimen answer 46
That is 403.7
